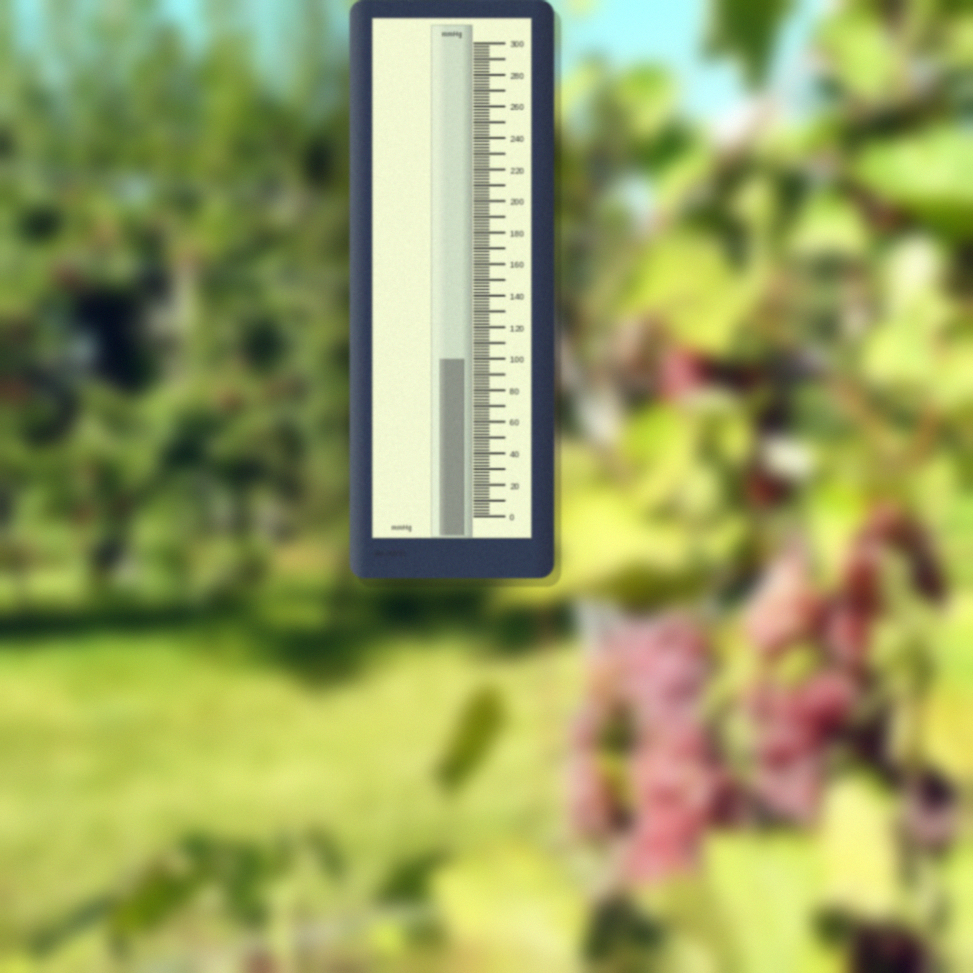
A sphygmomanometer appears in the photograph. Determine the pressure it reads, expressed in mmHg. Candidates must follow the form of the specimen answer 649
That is 100
